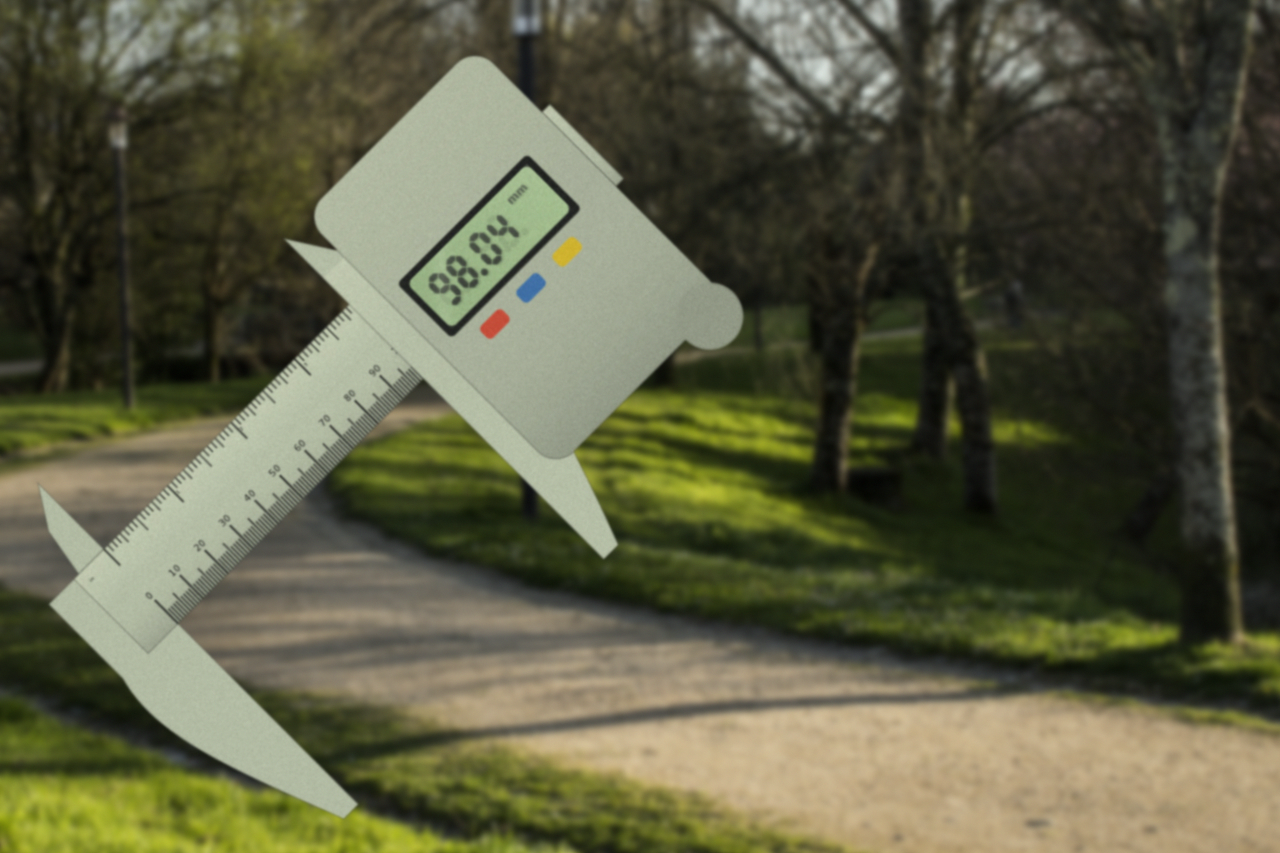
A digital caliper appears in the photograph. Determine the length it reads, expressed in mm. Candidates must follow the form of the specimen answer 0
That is 98.04
